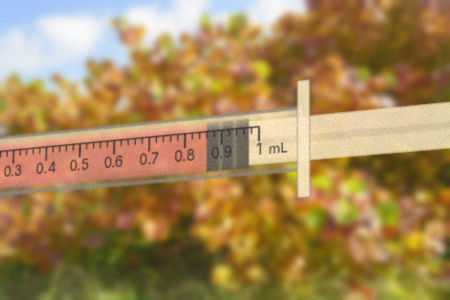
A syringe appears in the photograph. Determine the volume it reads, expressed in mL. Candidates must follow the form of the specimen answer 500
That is 0.86
